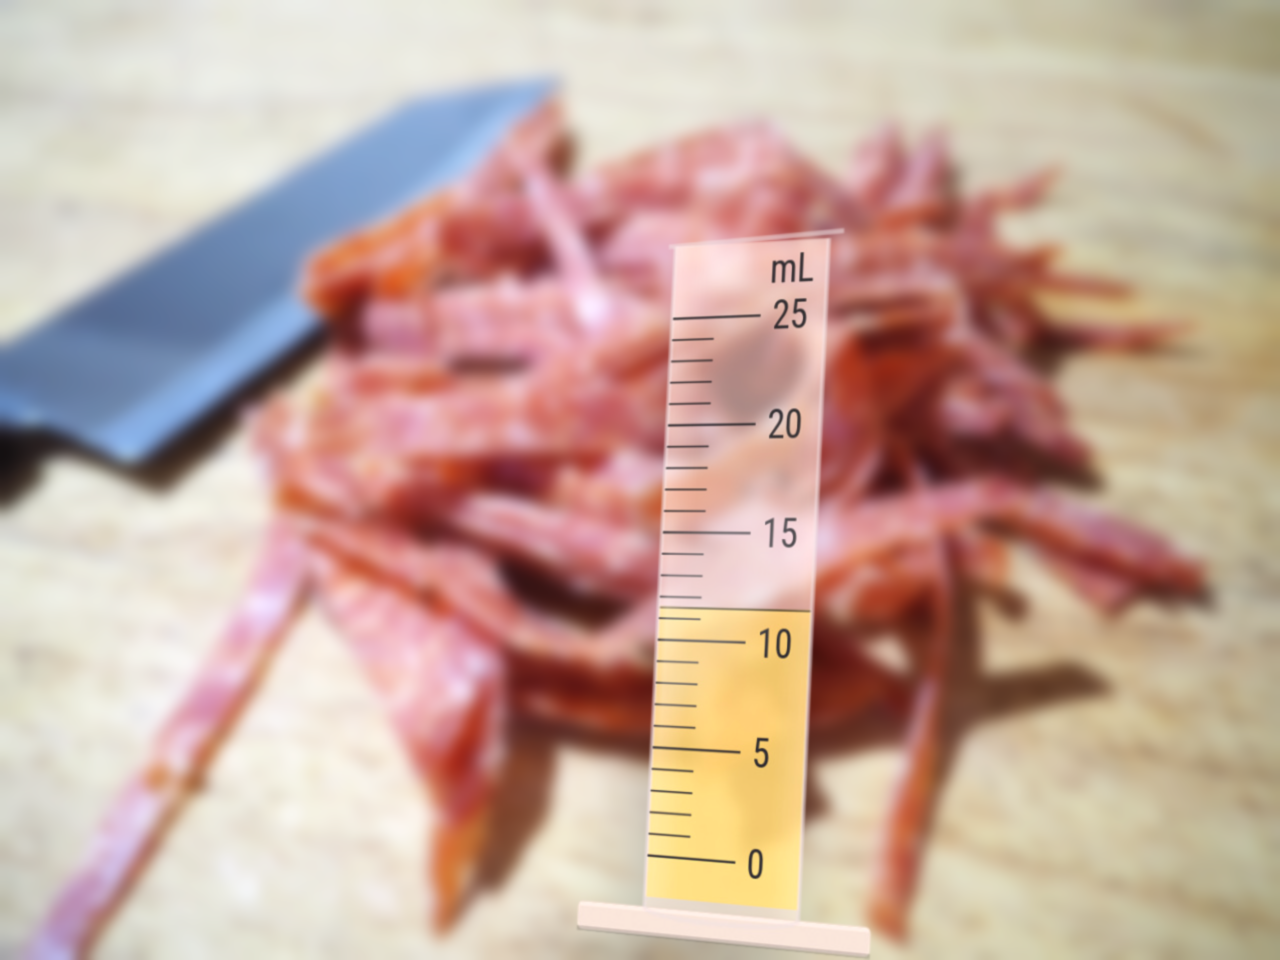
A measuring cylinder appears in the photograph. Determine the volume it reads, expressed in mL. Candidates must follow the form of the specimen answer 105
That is 11.5
